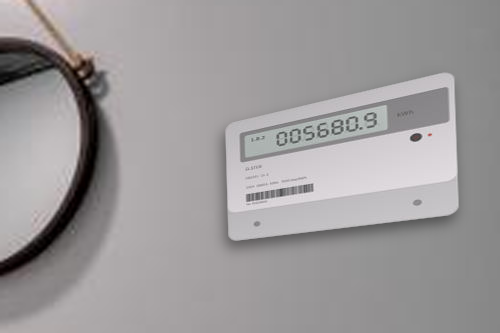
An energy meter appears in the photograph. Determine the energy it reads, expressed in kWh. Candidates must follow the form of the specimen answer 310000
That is 5680.9
